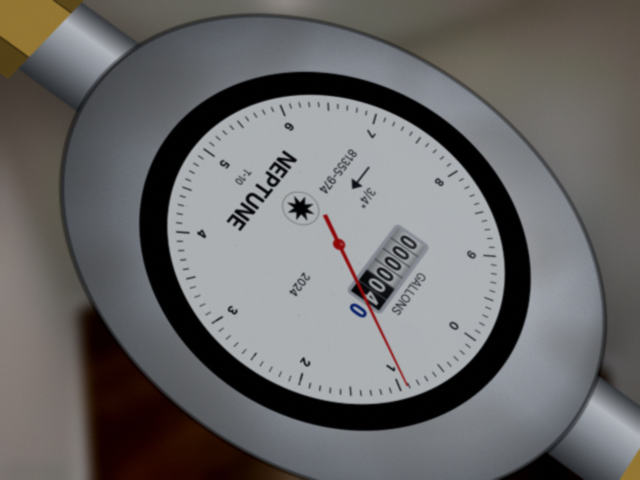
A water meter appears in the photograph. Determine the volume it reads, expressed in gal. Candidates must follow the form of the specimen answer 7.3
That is 40.9
